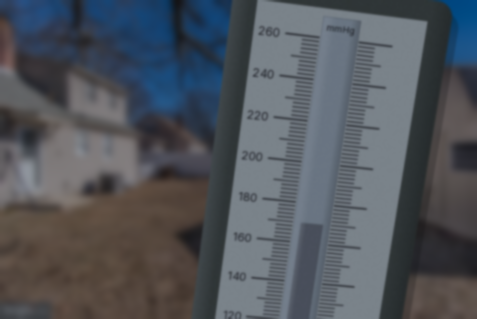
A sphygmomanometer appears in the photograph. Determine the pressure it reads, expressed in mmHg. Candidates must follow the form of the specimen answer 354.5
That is 170
